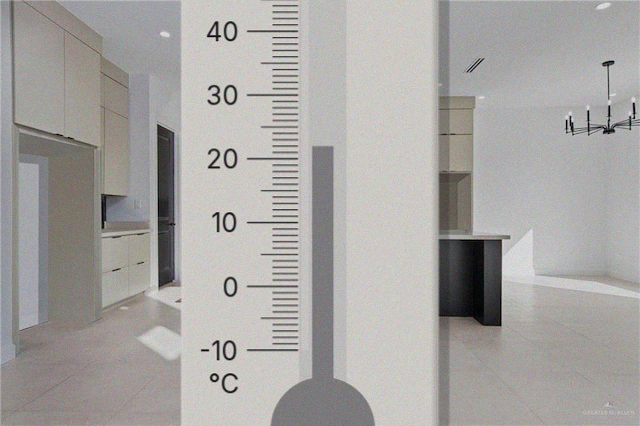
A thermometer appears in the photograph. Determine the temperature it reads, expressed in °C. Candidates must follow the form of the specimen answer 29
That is 22
